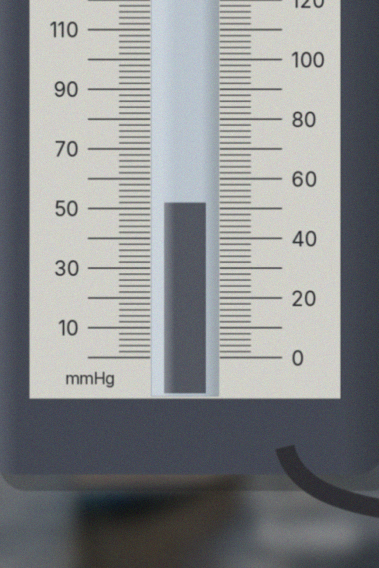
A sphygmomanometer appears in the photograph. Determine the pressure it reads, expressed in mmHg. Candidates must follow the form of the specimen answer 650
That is 52
